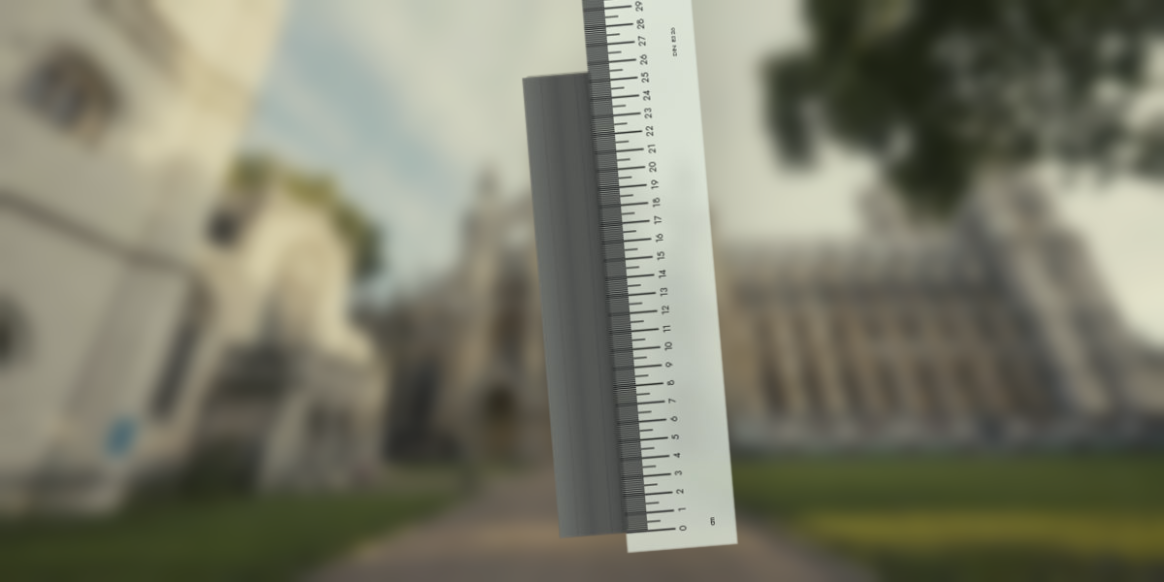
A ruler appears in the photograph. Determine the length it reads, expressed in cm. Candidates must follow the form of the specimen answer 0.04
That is 25.5
